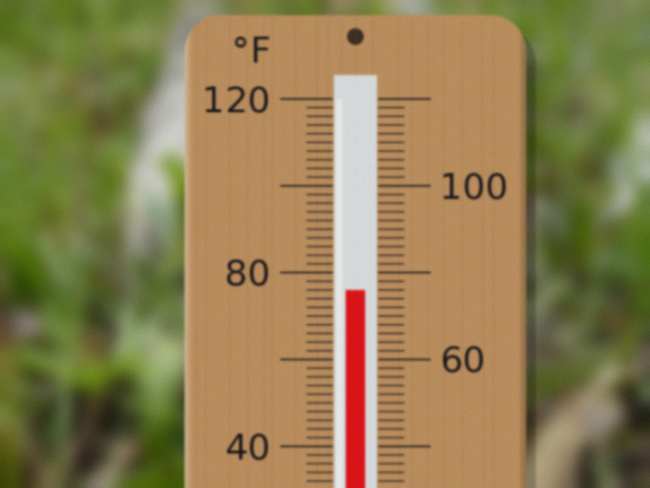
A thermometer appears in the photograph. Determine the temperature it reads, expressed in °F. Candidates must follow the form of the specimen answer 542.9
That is 76
